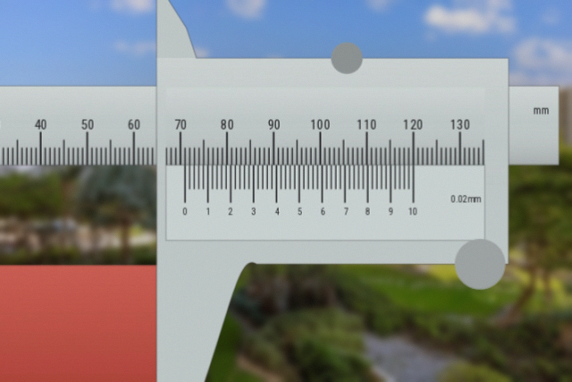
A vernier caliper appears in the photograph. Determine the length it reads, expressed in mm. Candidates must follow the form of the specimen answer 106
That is 71.0
